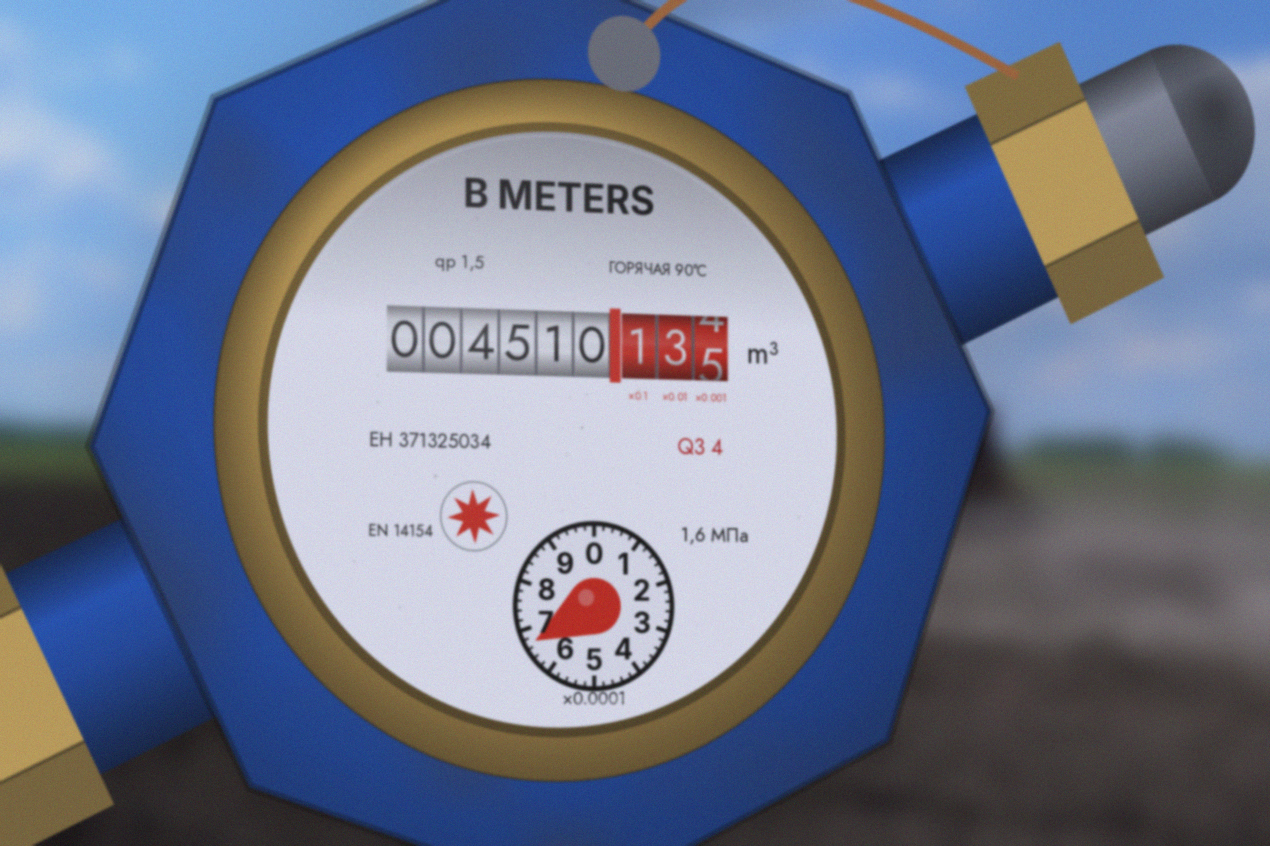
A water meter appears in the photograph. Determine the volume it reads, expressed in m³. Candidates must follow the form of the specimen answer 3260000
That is 4510.1346
